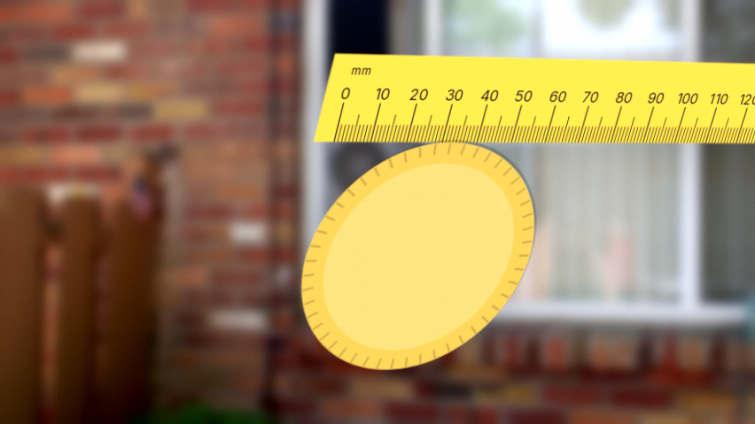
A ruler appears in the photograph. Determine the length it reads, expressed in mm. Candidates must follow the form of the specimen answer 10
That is 65
